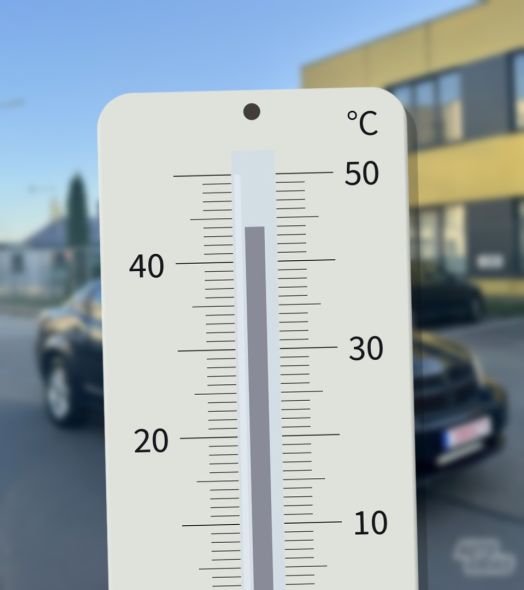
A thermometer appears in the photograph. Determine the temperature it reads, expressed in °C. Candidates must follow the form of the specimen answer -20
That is 44
